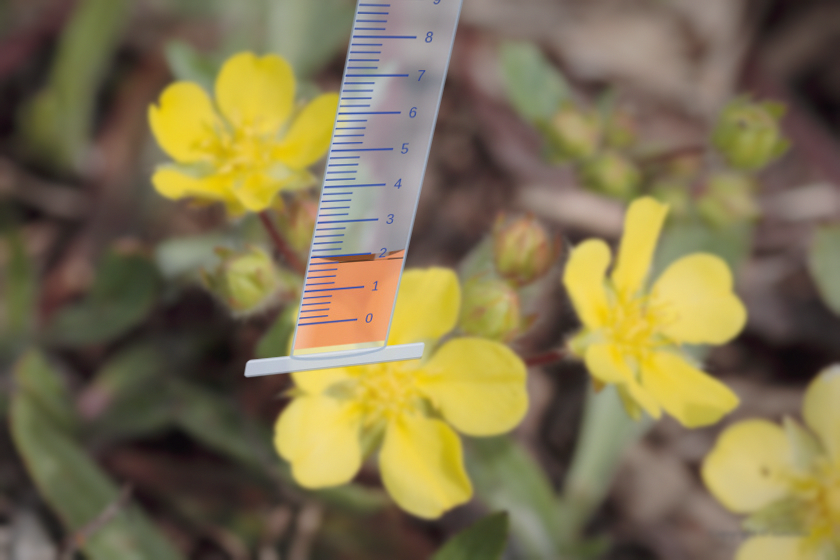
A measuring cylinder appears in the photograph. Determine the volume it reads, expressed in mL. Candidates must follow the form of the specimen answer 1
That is 1.8
